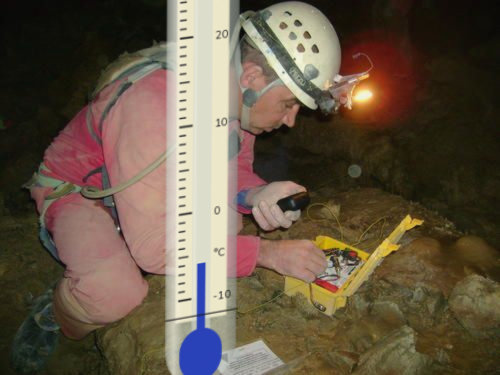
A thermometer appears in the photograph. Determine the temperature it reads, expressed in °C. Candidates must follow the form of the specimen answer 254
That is -6
